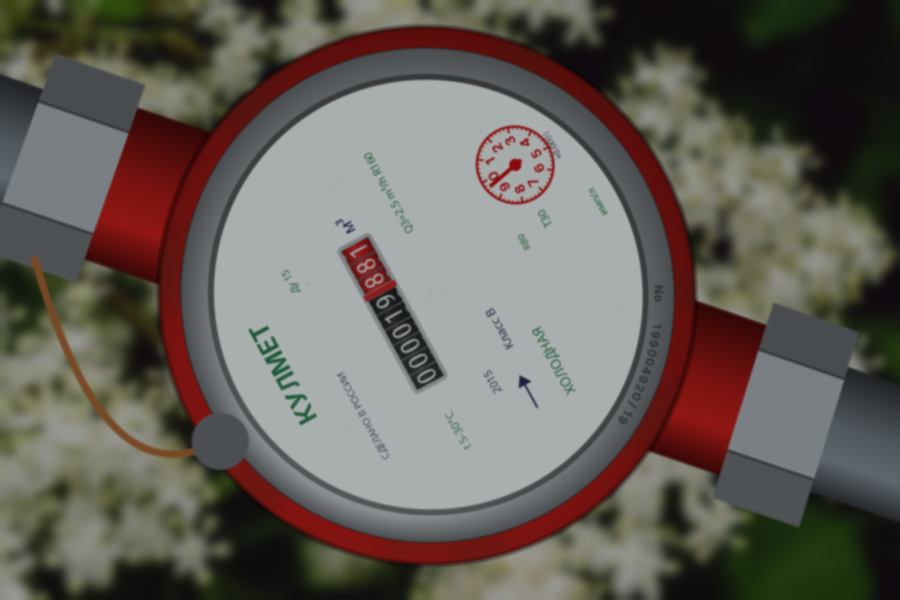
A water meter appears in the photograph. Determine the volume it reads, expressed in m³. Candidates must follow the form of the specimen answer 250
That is 19.8809
